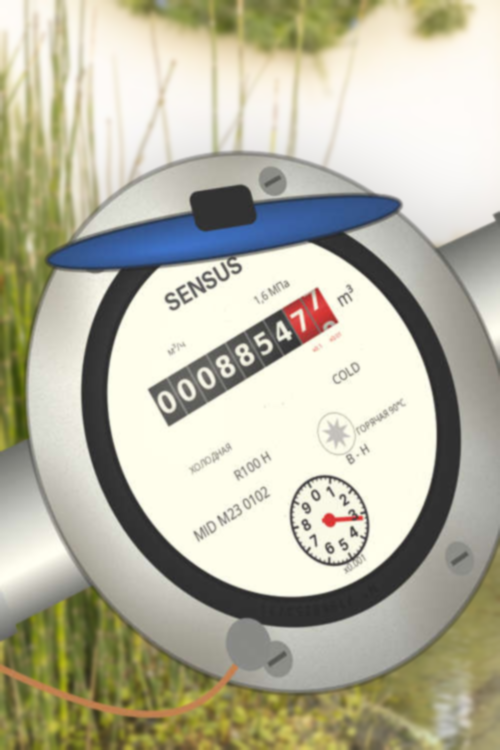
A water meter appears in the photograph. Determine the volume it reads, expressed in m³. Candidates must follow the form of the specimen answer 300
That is 8854.773
